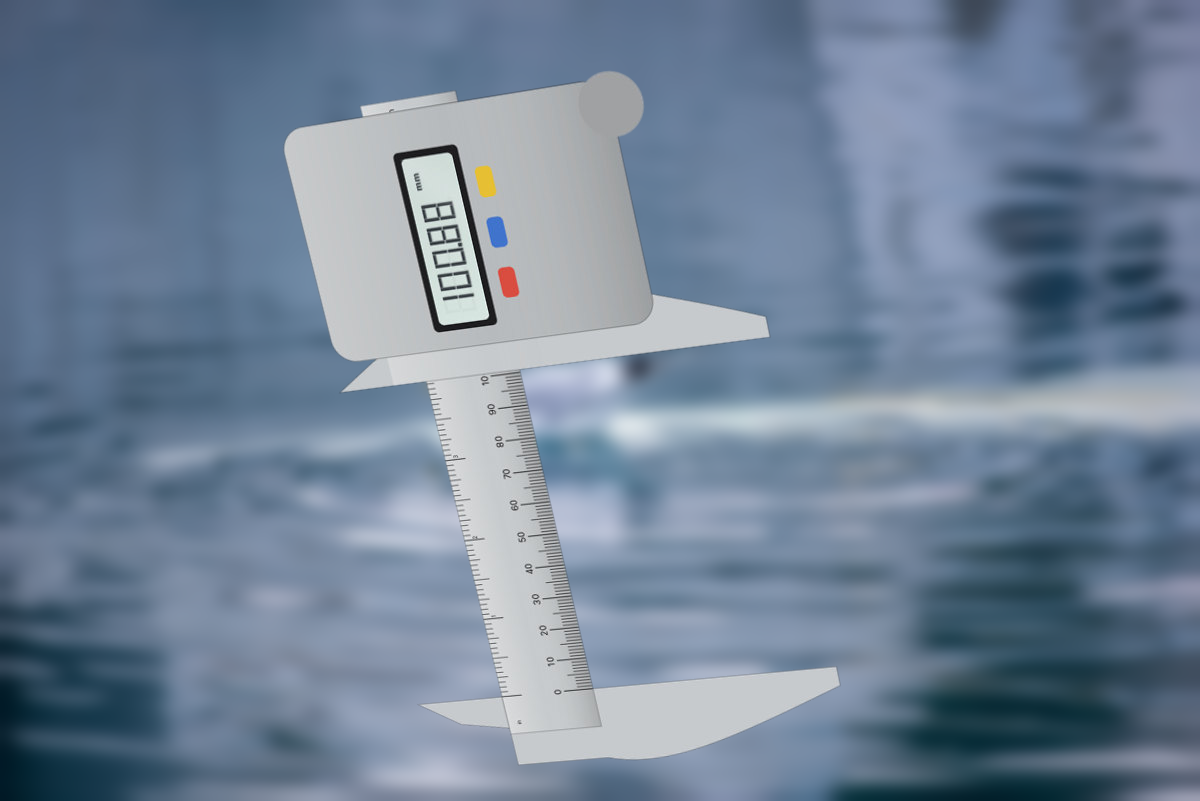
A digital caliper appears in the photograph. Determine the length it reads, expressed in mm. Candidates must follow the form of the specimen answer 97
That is 100.88
